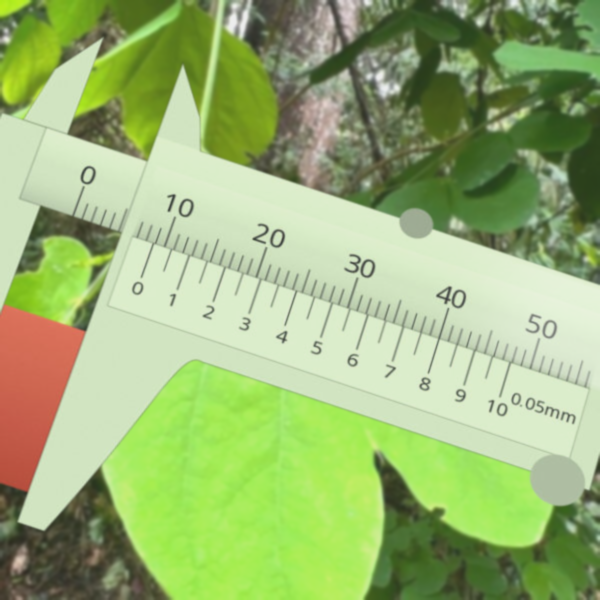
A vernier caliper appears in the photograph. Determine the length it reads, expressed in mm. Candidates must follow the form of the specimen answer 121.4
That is 8.8
